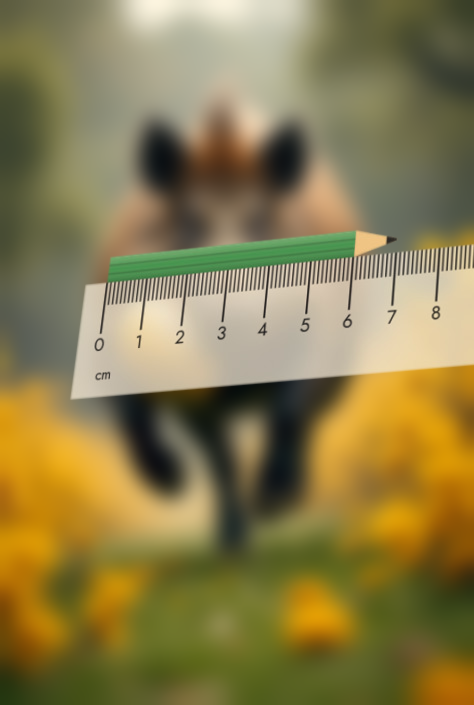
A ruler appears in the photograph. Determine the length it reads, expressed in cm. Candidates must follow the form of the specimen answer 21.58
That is 7
